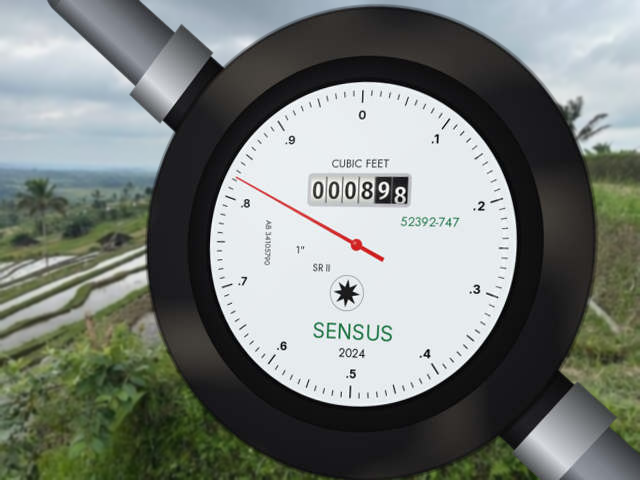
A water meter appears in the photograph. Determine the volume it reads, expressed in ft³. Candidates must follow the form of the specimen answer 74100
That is 897.82
